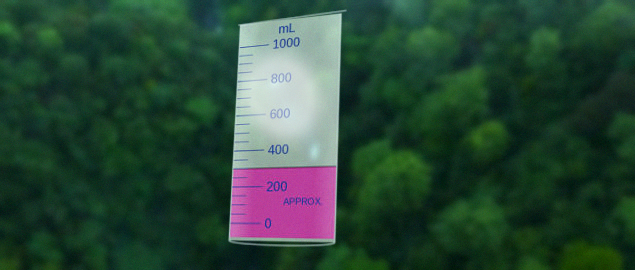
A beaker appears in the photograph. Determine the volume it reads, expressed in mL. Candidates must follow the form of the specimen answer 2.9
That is 300
